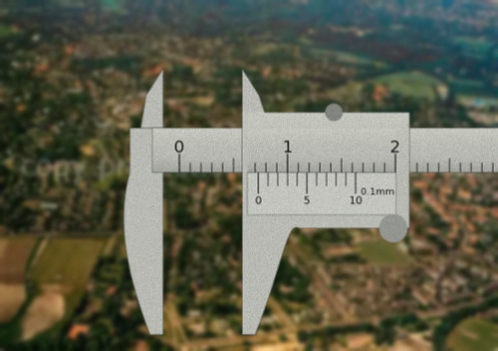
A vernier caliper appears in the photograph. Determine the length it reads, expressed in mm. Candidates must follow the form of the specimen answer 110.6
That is 7.3
